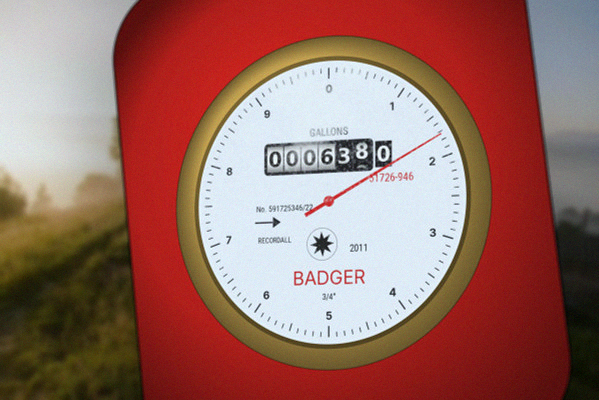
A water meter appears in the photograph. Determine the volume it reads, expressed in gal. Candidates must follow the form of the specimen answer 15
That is 6381.7
